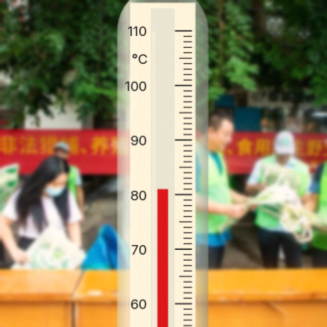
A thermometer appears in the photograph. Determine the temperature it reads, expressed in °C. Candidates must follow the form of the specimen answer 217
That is 81
